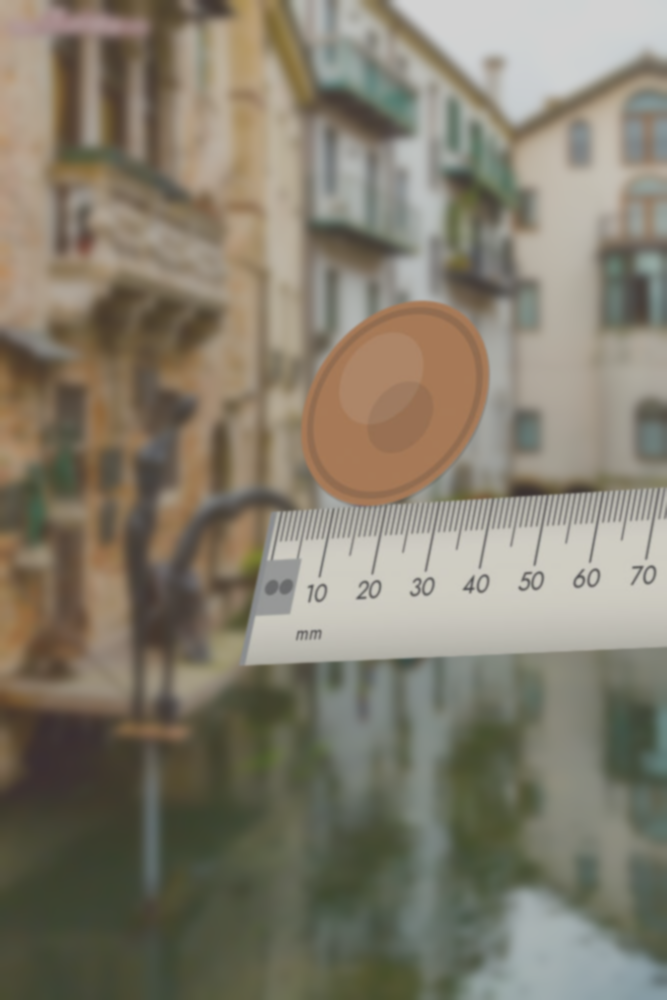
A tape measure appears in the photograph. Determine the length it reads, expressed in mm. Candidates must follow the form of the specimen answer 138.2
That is 35
